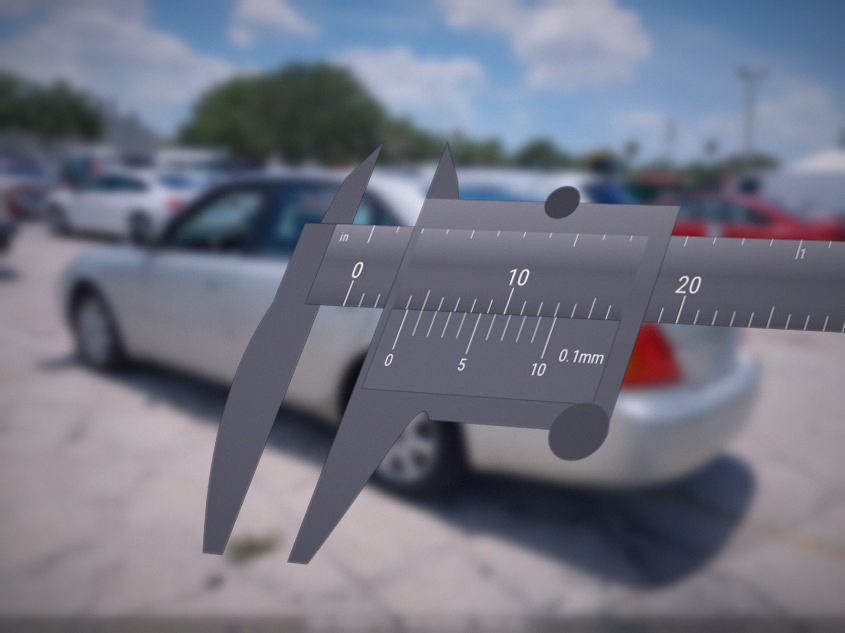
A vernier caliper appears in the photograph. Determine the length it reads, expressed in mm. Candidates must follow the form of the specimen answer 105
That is 4.1
